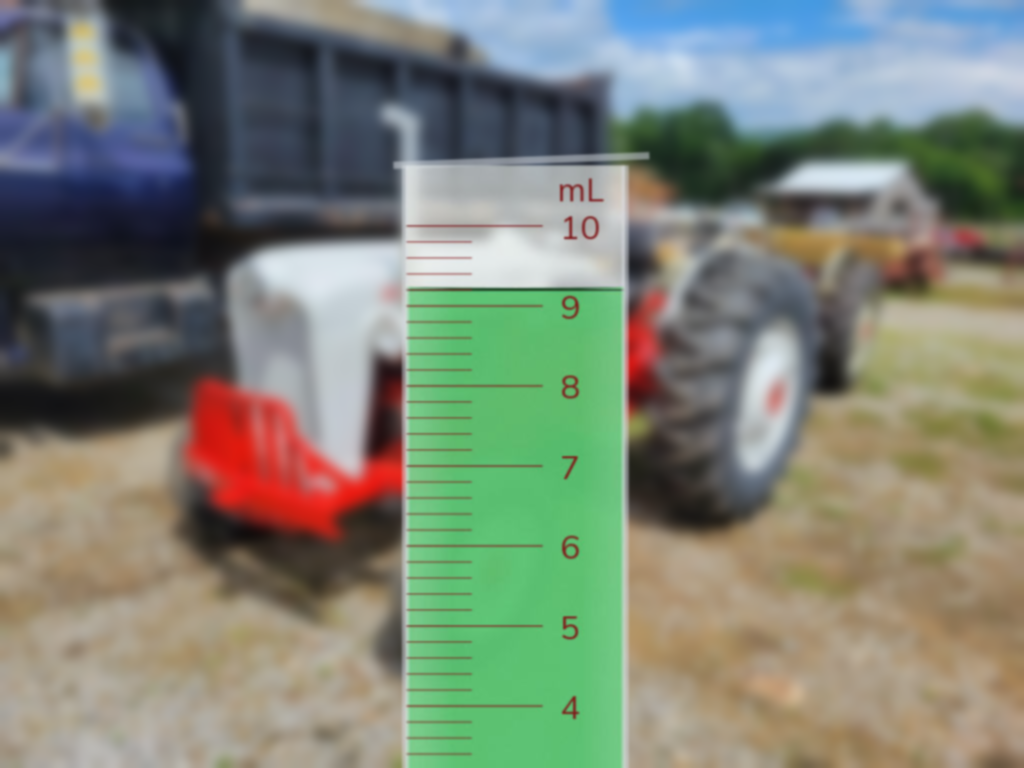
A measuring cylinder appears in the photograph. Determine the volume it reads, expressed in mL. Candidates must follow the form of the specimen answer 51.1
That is 9.2
